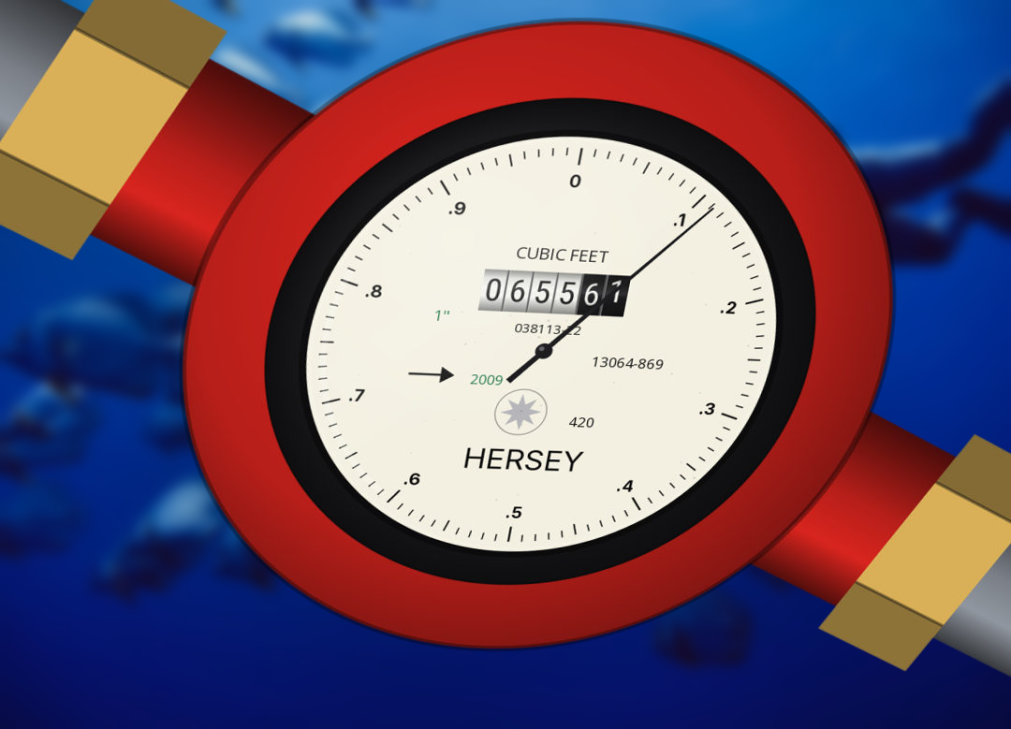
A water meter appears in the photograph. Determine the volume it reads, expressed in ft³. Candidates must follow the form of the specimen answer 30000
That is 65561.11
